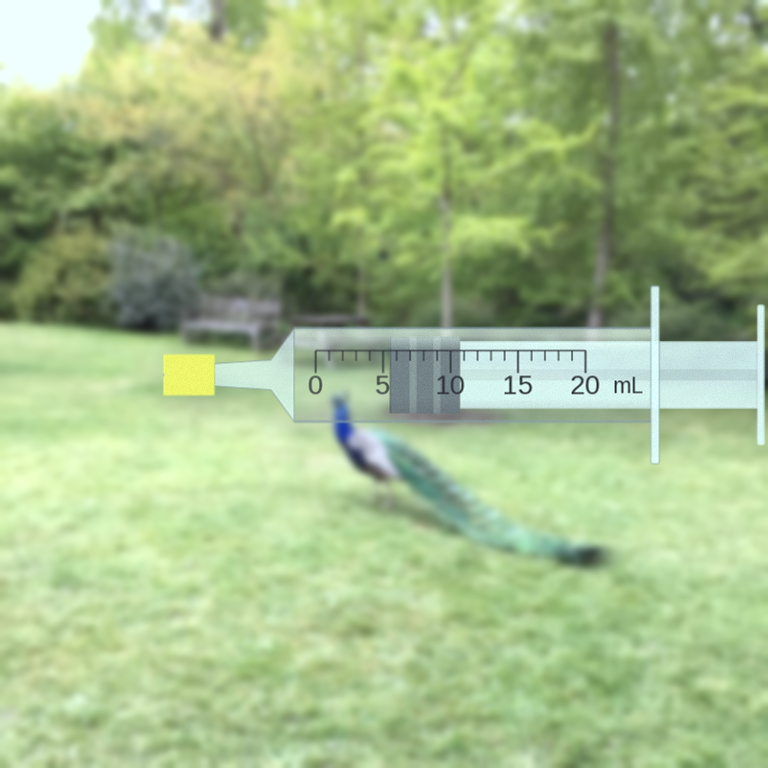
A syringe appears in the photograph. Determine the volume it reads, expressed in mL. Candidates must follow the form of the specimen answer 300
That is 5.5
